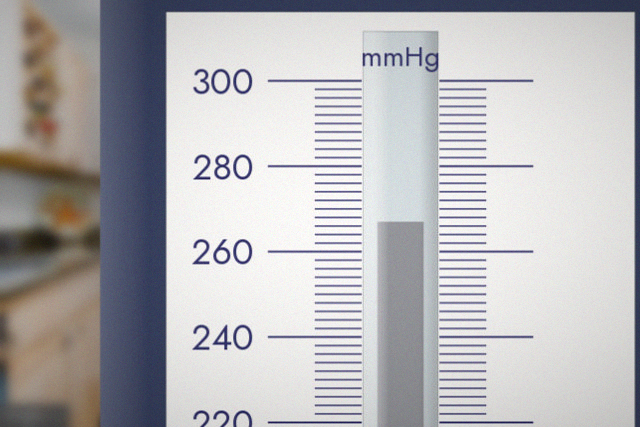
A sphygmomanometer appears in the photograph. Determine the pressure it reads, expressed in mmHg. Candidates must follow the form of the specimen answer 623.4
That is 267
